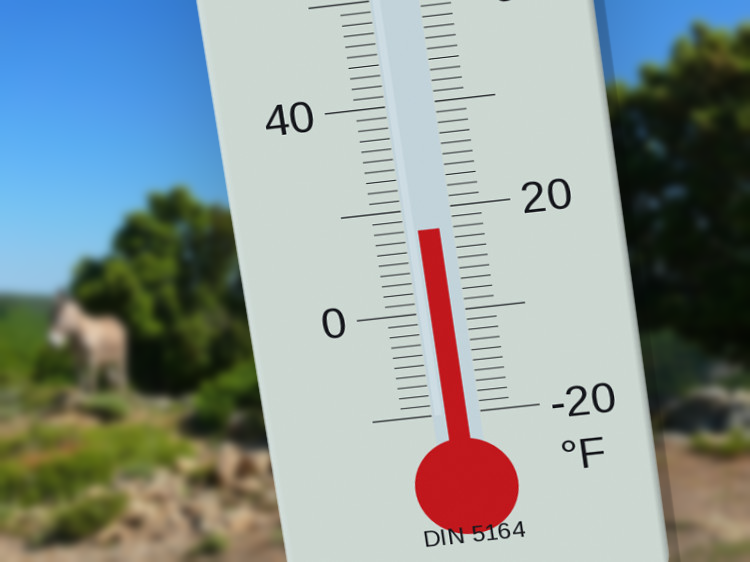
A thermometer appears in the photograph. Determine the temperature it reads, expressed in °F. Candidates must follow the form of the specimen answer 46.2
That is 16
